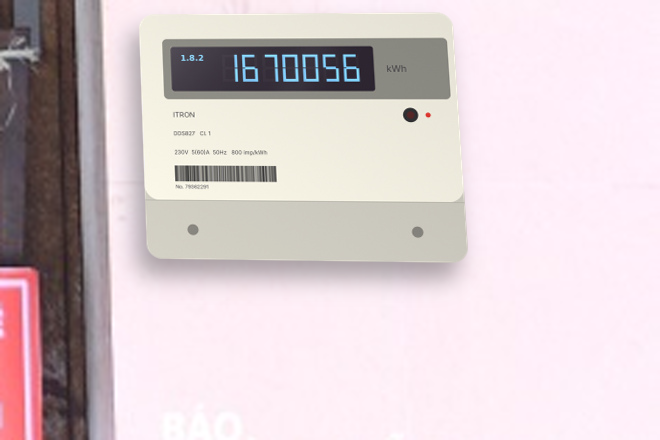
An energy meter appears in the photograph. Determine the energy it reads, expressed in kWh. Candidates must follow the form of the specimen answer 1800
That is 1670056
